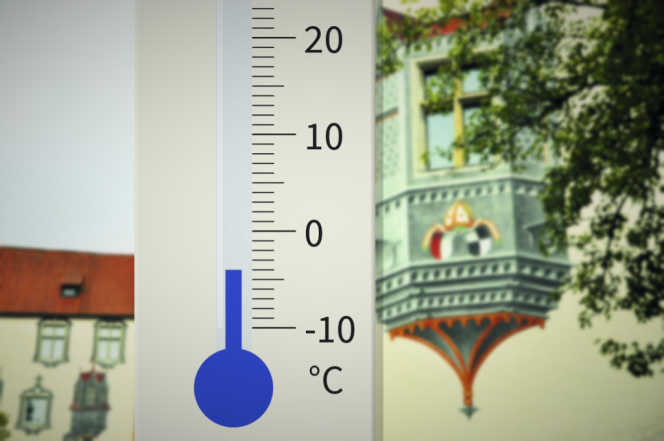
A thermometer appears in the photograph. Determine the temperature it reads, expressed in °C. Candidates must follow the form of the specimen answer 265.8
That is -4
